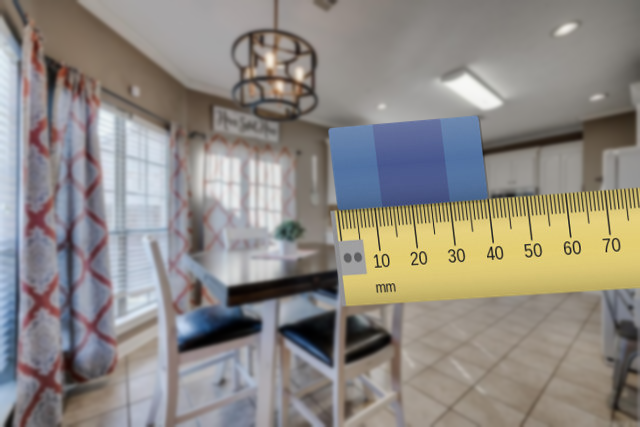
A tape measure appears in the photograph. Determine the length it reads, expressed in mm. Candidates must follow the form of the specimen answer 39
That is 40
